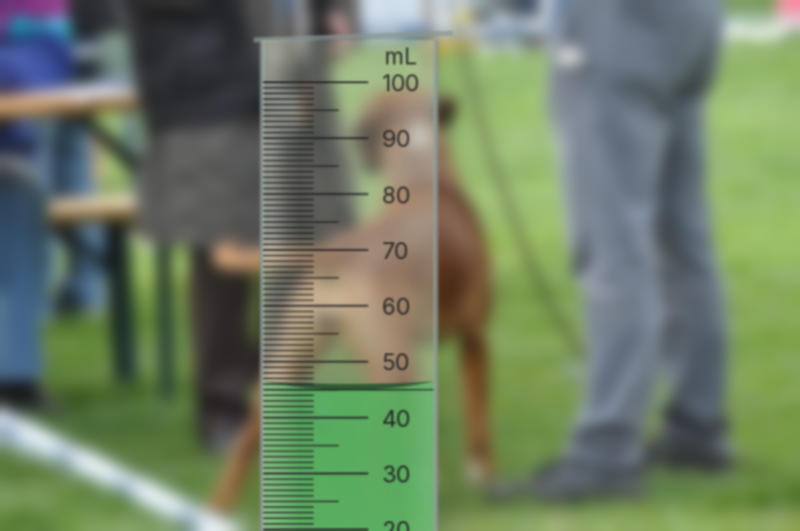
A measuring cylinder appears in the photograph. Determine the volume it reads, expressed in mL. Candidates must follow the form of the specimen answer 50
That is 45
